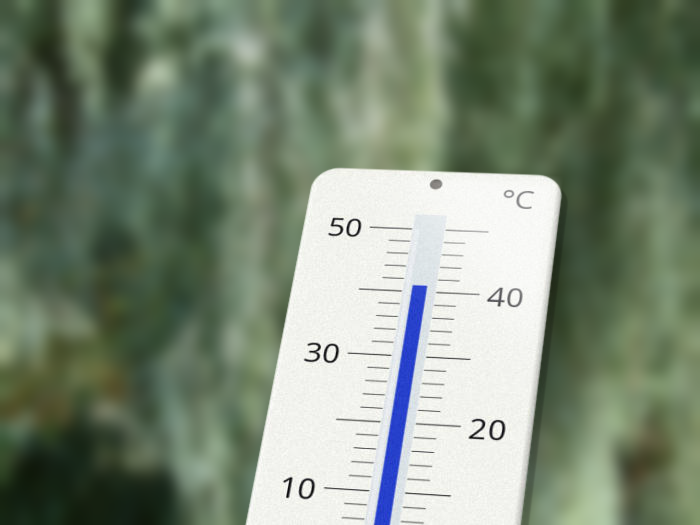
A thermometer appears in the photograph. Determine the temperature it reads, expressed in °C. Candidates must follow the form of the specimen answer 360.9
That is 41
